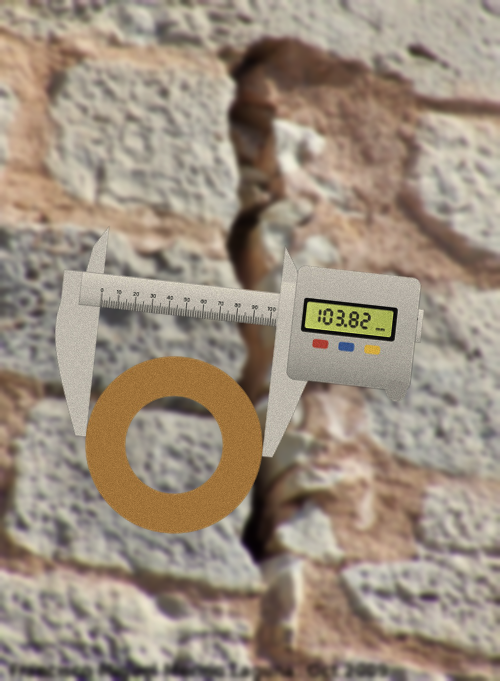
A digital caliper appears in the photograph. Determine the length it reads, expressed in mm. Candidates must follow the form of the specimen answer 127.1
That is 103.82
